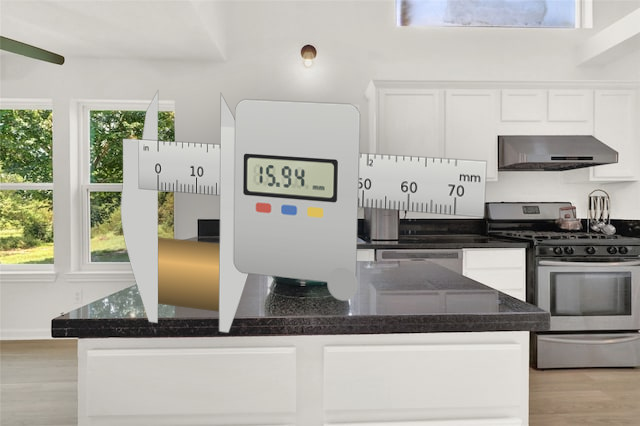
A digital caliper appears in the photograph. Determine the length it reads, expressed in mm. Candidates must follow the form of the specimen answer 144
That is 15.94
